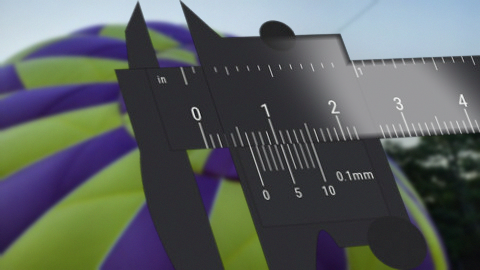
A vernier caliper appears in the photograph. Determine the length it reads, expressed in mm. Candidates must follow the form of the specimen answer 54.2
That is 6.0
